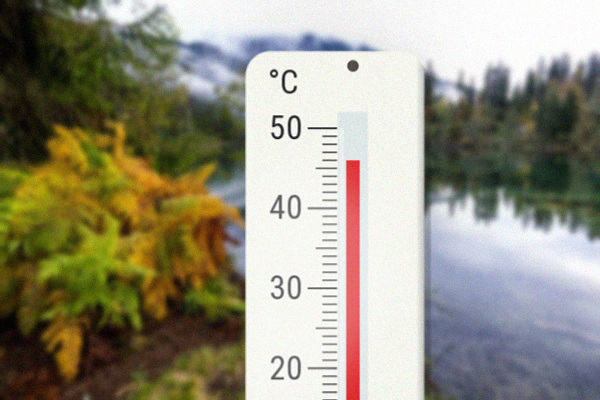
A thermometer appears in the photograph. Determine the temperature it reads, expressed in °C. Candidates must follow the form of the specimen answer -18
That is 46
